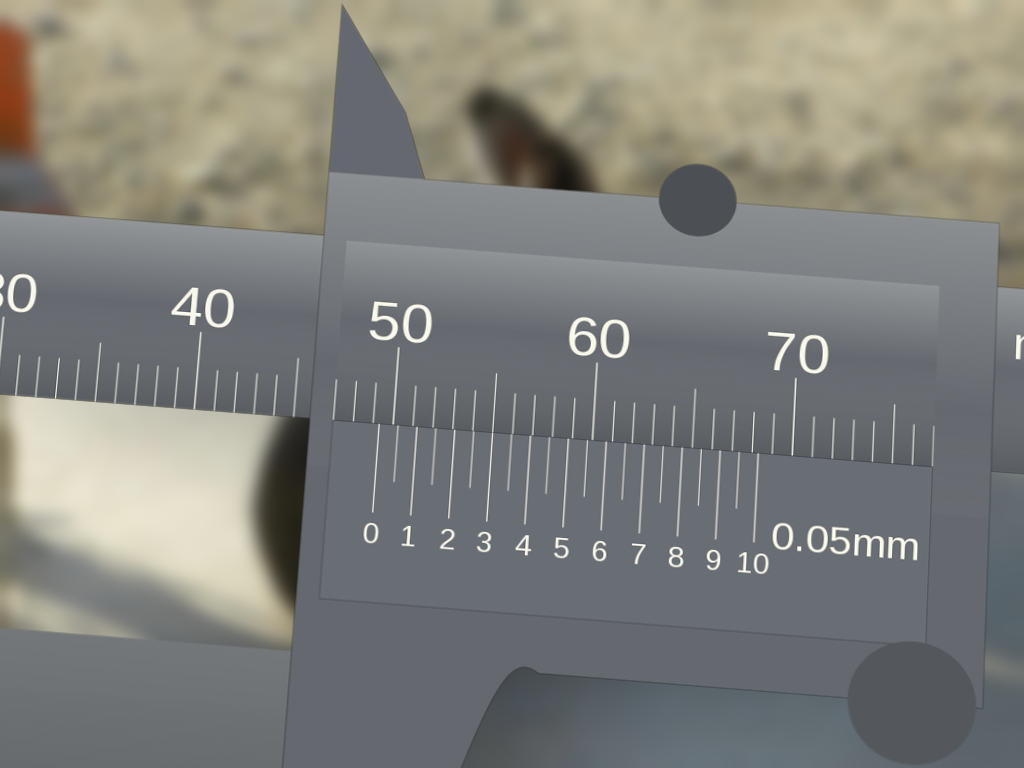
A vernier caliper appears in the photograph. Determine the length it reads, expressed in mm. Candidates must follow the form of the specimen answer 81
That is 49.3
